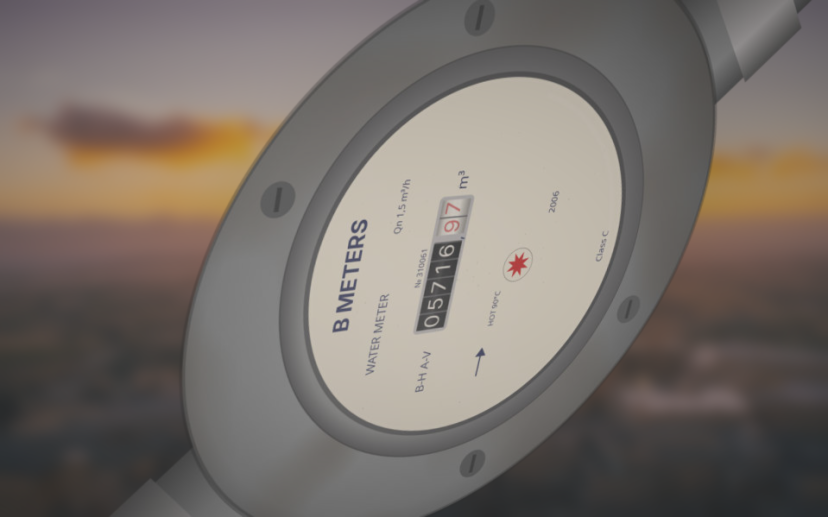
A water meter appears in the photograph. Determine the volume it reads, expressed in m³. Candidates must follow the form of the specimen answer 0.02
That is 5716.97
